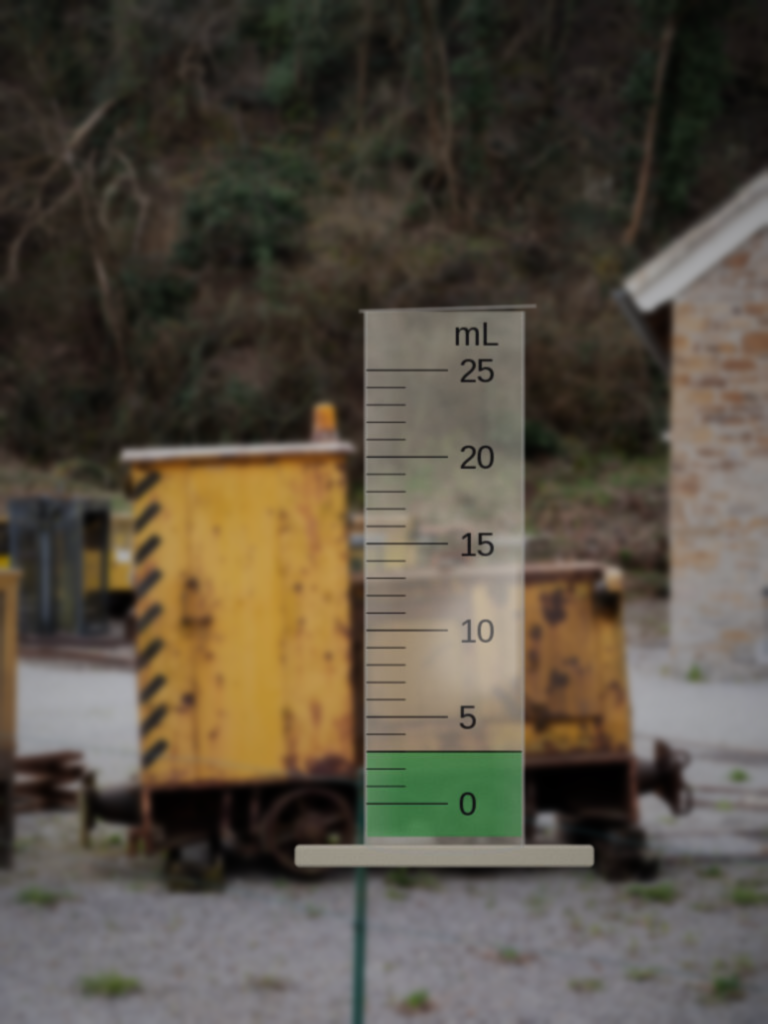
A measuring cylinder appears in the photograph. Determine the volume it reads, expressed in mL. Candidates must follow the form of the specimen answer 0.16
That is 3
